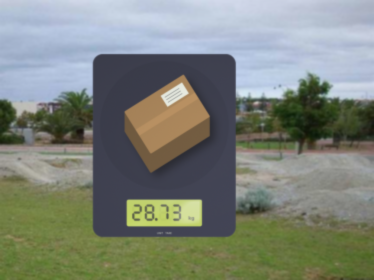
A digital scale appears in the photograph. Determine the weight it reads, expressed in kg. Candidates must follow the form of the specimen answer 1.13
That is 28.73
